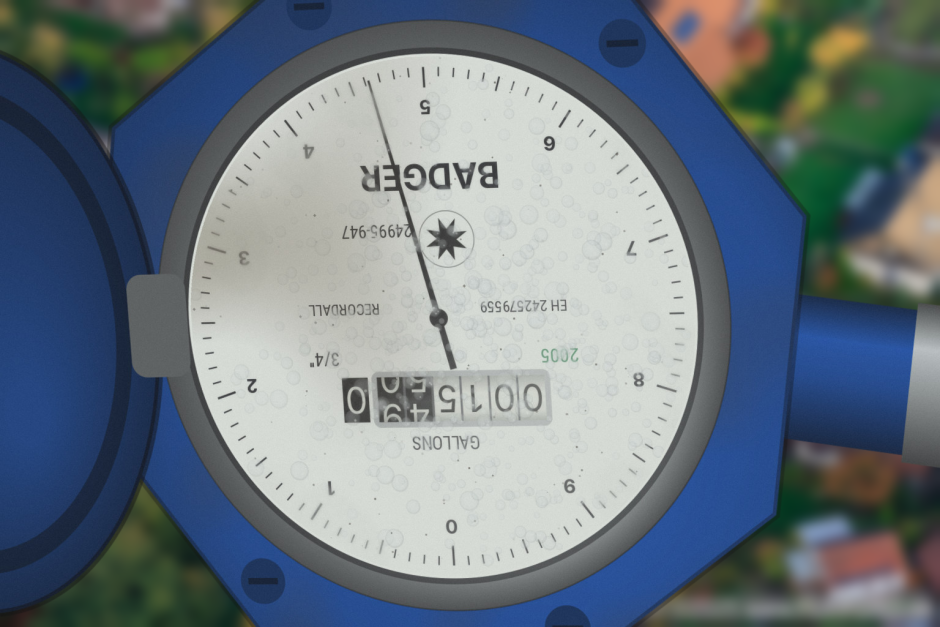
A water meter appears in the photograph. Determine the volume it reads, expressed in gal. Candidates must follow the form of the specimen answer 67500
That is 15494.6
